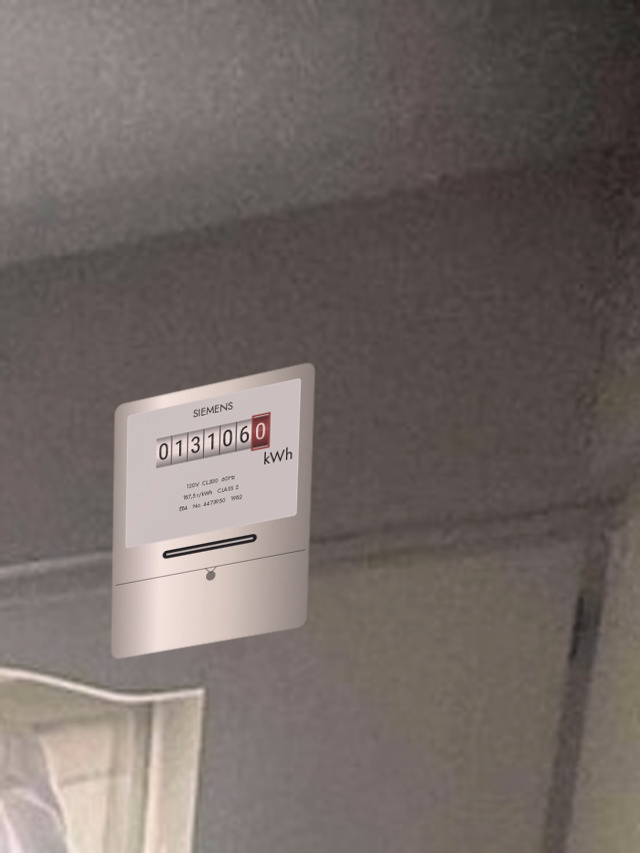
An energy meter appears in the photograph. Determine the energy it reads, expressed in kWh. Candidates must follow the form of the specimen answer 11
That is 13106.0
